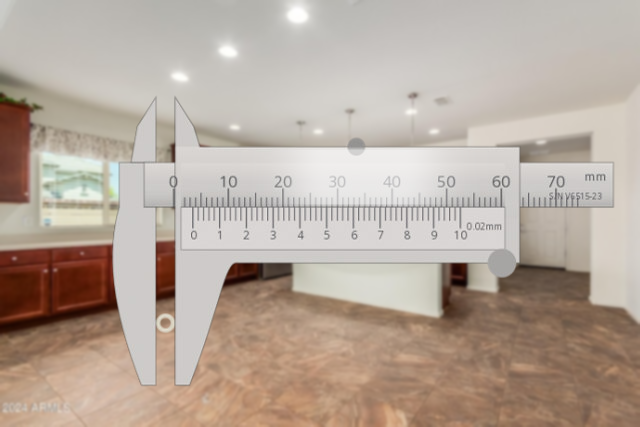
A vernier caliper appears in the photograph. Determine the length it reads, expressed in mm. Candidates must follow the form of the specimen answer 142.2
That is 3.5
